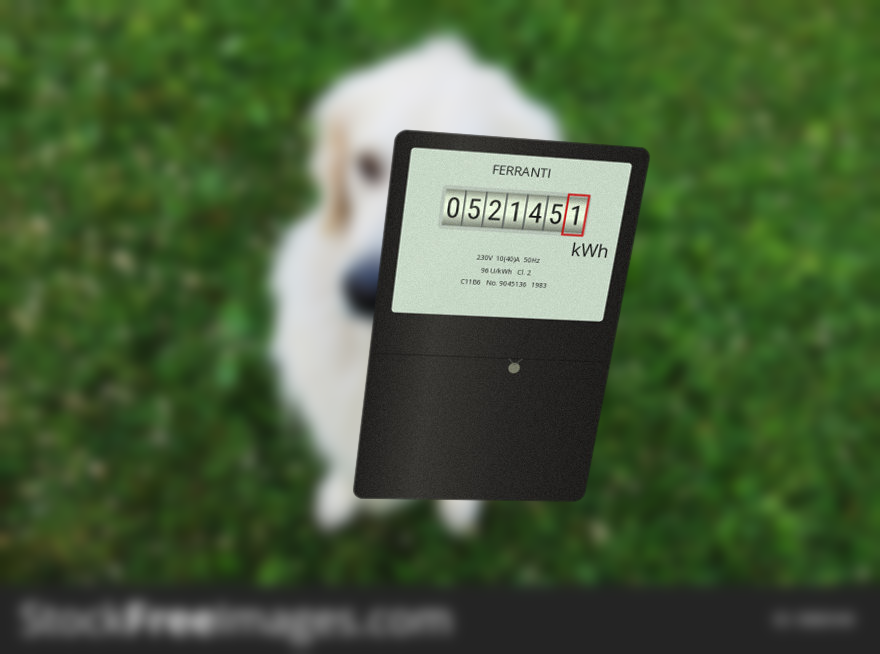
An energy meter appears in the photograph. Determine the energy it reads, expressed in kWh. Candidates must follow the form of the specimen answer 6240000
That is 52145.1
